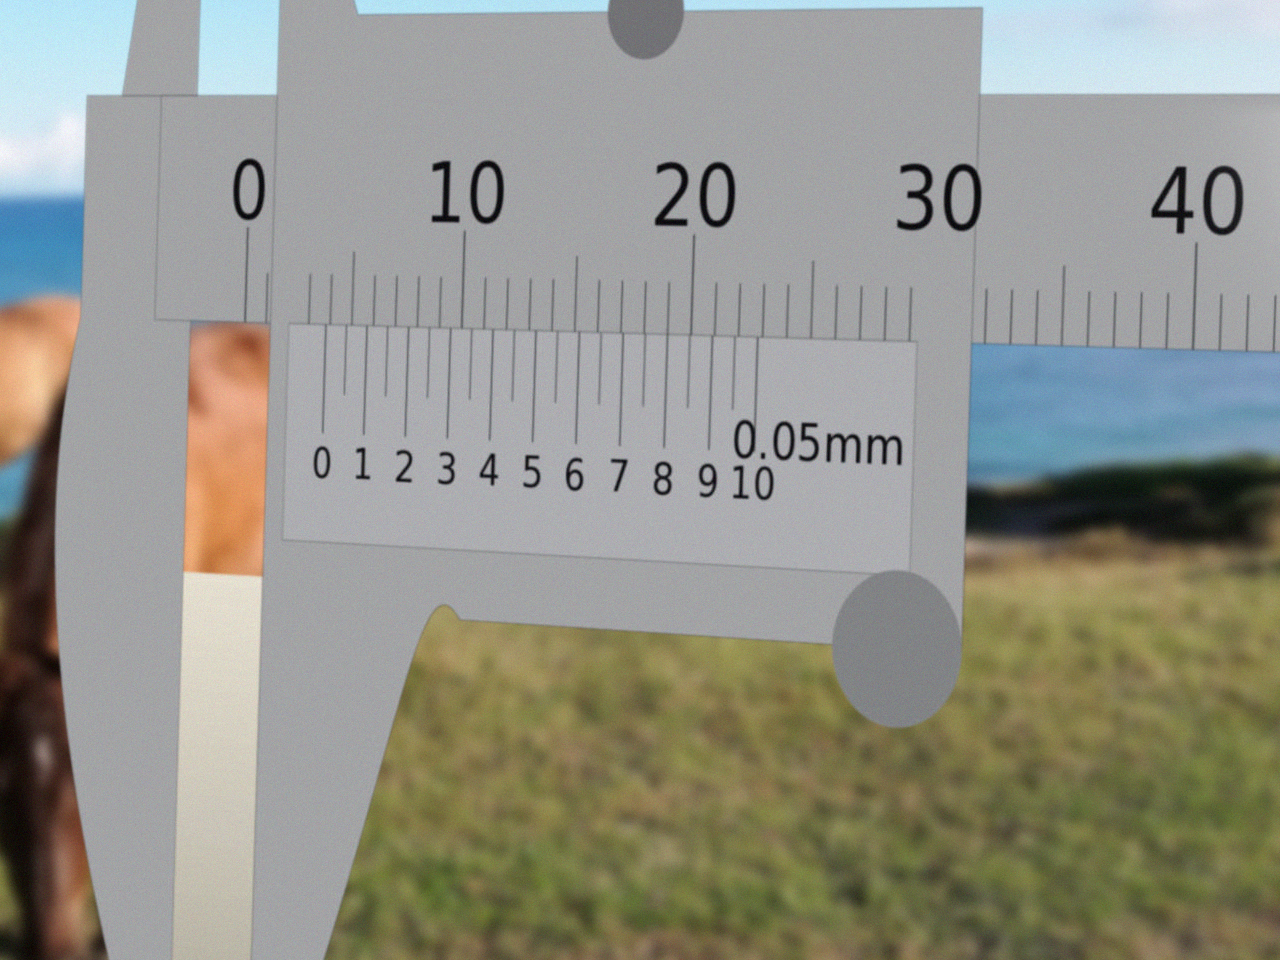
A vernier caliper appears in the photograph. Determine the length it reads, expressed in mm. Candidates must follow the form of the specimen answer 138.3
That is 3.8
